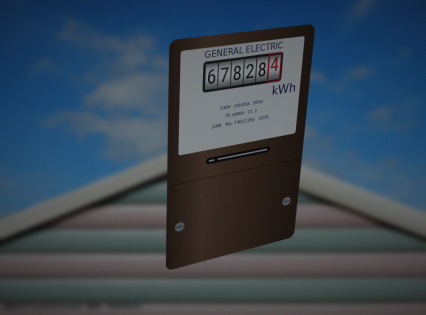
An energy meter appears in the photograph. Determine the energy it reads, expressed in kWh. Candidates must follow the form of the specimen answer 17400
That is 67828.4
